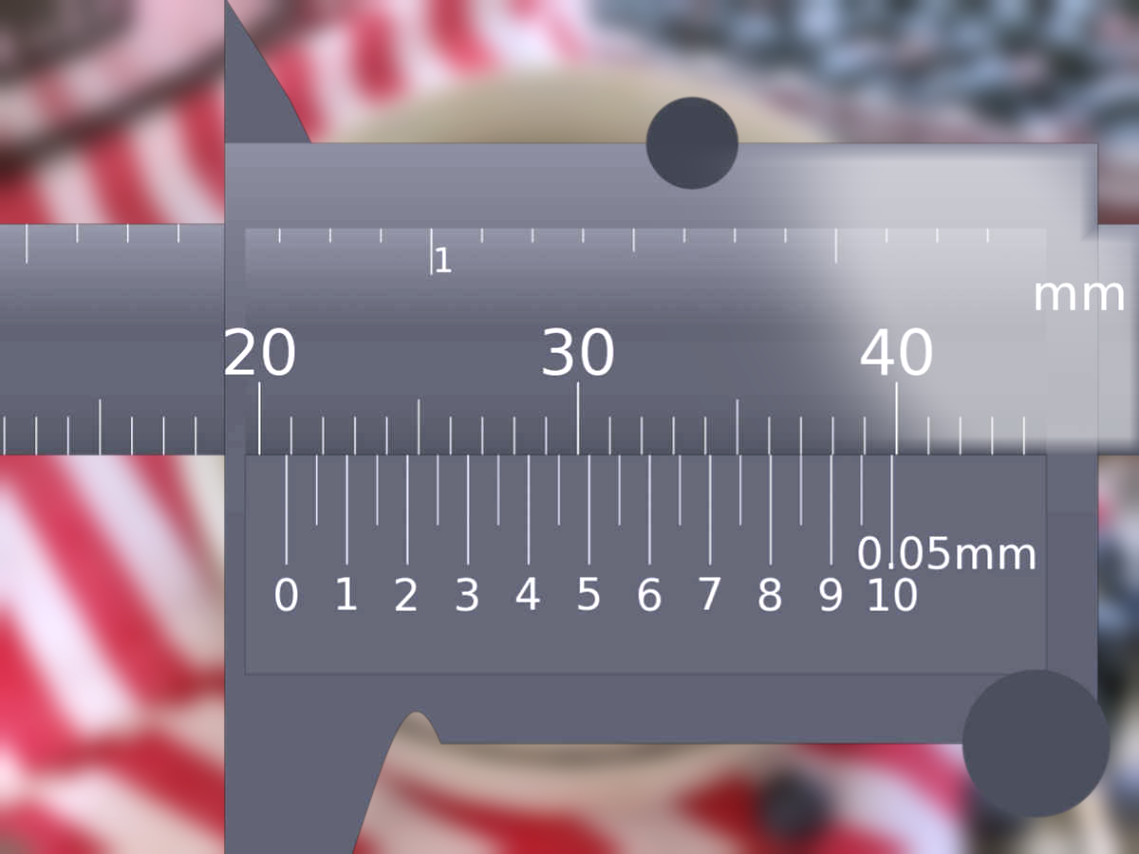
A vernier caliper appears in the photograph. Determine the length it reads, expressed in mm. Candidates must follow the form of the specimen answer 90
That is 20.85
